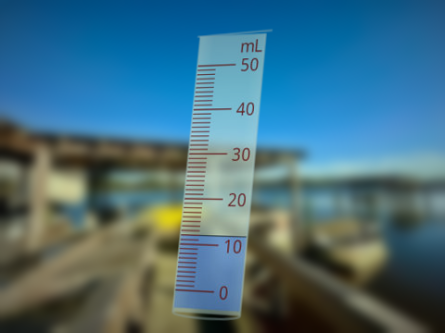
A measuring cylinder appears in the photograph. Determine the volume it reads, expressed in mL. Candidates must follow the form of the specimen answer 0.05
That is 12
